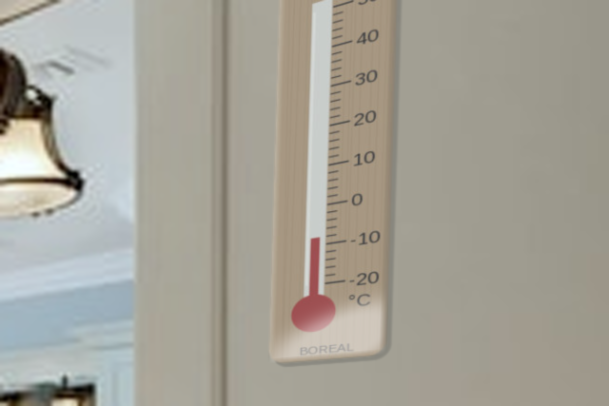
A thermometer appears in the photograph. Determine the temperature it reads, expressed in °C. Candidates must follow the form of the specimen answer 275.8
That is -8
